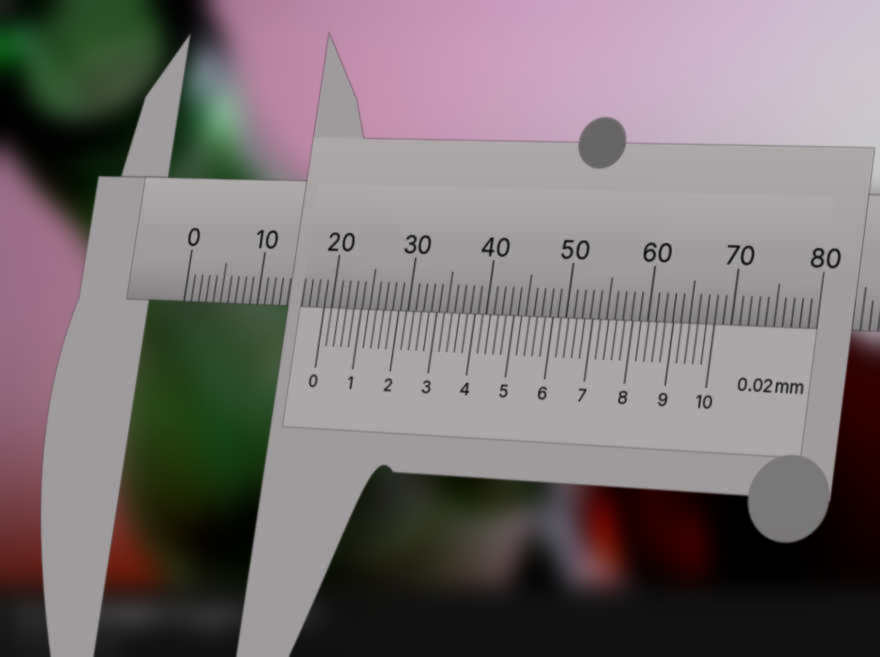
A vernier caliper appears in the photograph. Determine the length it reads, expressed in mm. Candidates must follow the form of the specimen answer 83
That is 19.0
